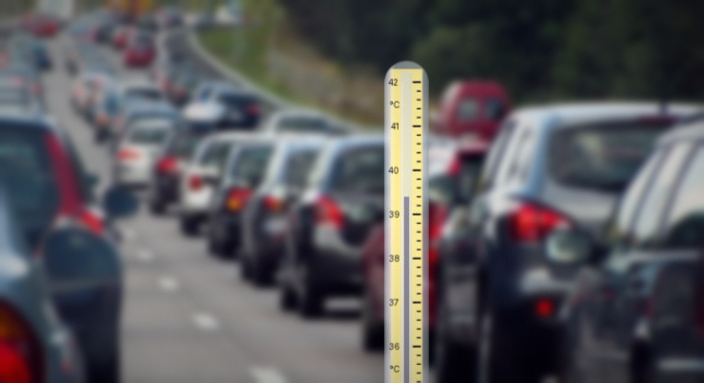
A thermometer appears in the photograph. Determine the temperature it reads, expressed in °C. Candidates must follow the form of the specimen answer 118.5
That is 39.4
